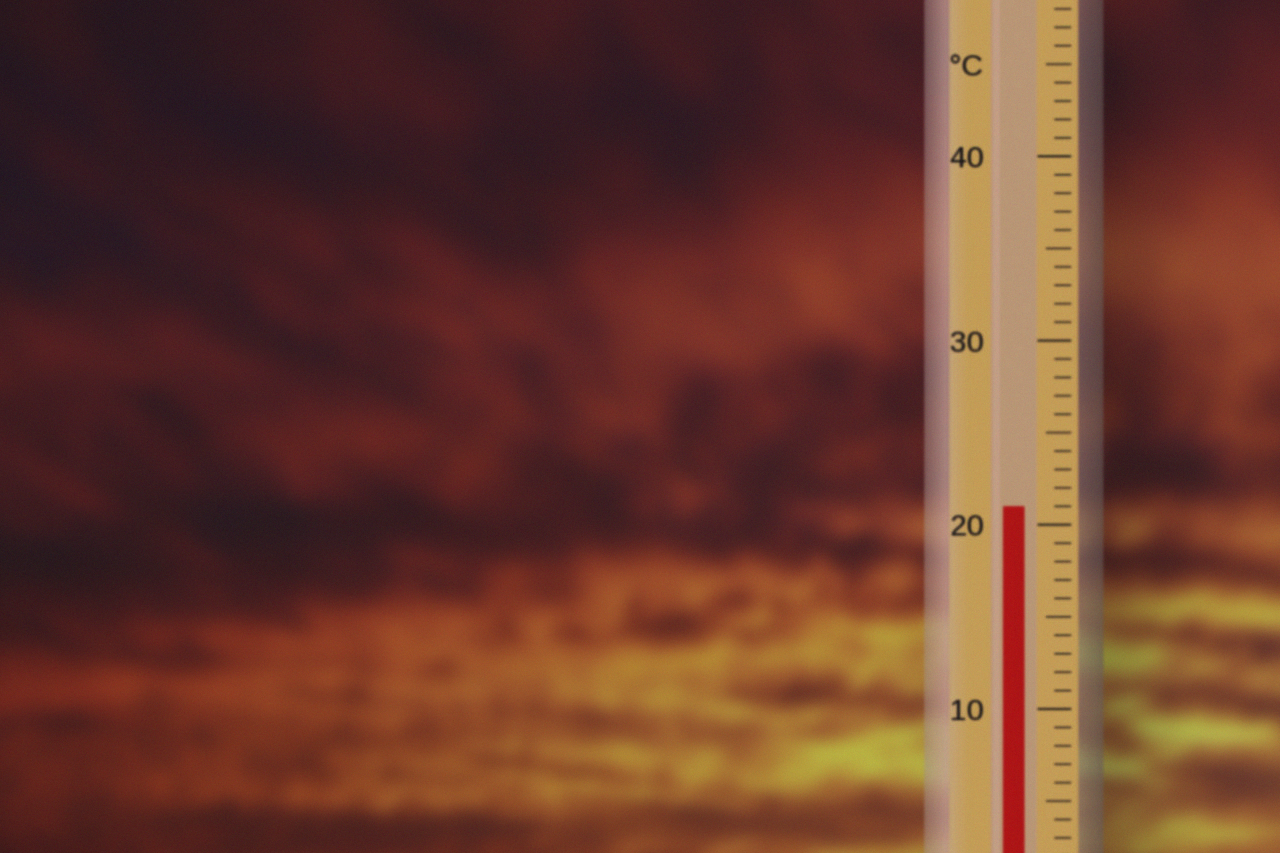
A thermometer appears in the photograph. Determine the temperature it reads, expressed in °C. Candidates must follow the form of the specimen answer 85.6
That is 21
